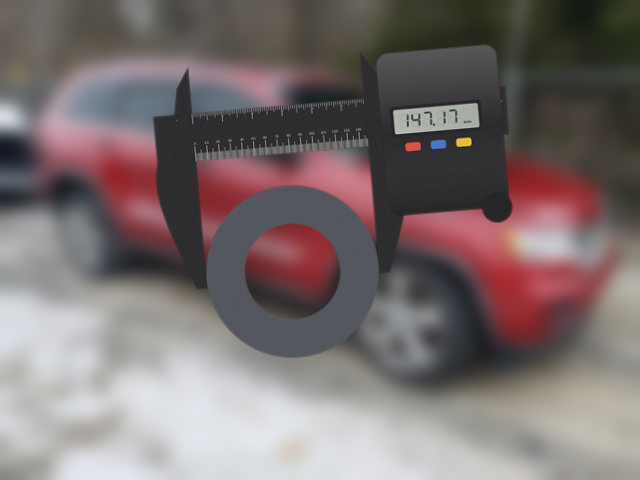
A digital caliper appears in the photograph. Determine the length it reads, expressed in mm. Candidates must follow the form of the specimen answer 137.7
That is 147.17
